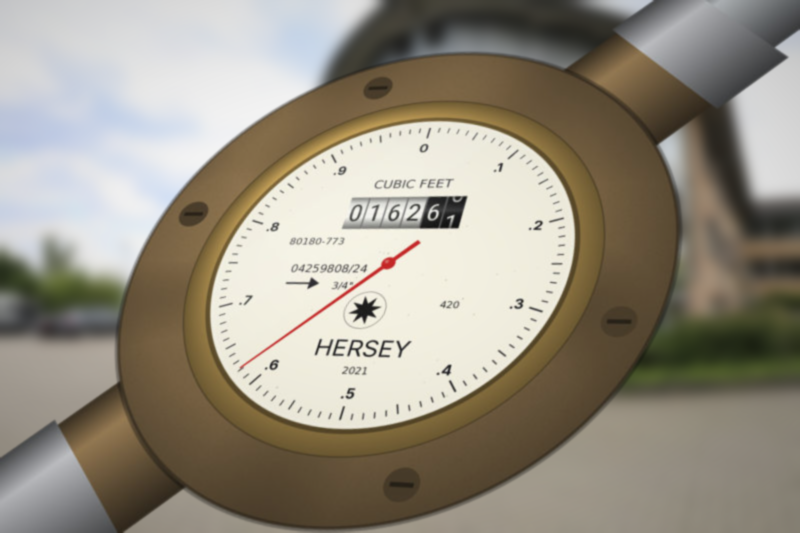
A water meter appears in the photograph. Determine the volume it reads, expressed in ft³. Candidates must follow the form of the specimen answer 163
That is 16260.62
